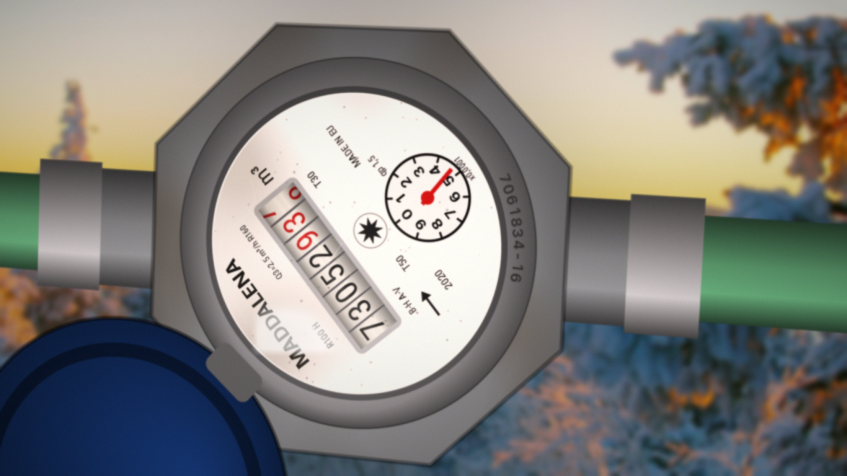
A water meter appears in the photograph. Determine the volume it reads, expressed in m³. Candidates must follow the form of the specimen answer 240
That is 73052.9374
